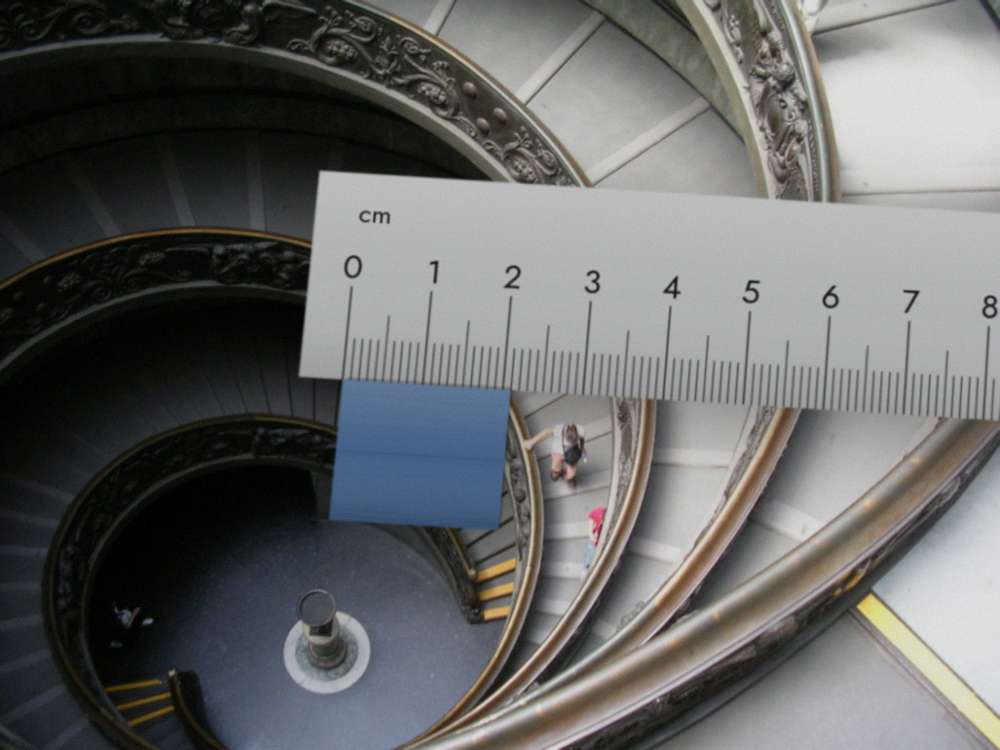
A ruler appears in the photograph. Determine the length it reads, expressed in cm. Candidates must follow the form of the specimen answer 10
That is 2.1
